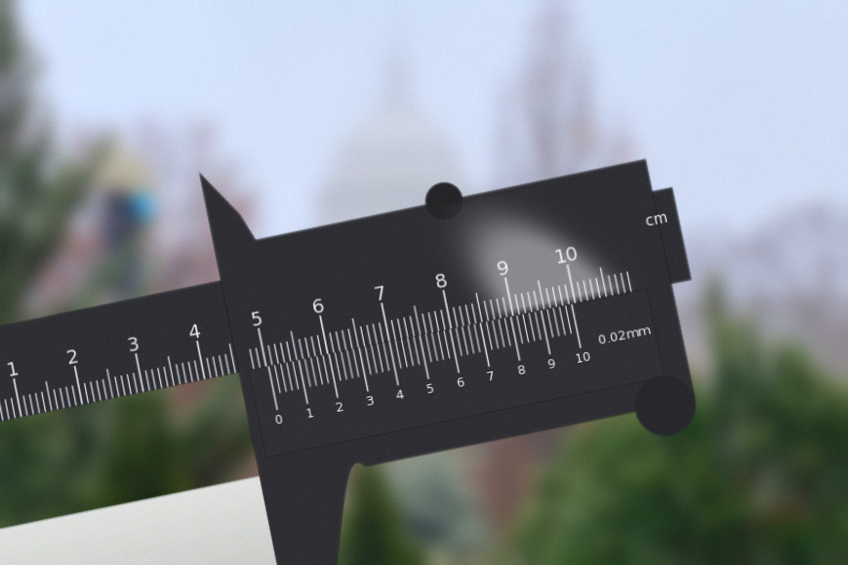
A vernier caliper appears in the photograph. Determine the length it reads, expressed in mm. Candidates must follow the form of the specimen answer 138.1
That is 50.4
